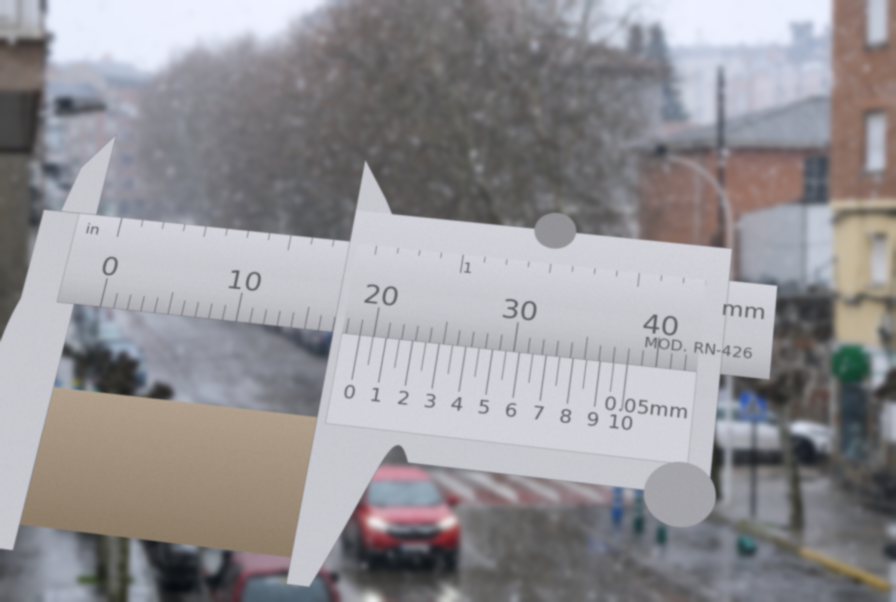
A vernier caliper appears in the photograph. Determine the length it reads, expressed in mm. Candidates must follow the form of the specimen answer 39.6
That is 19.0
